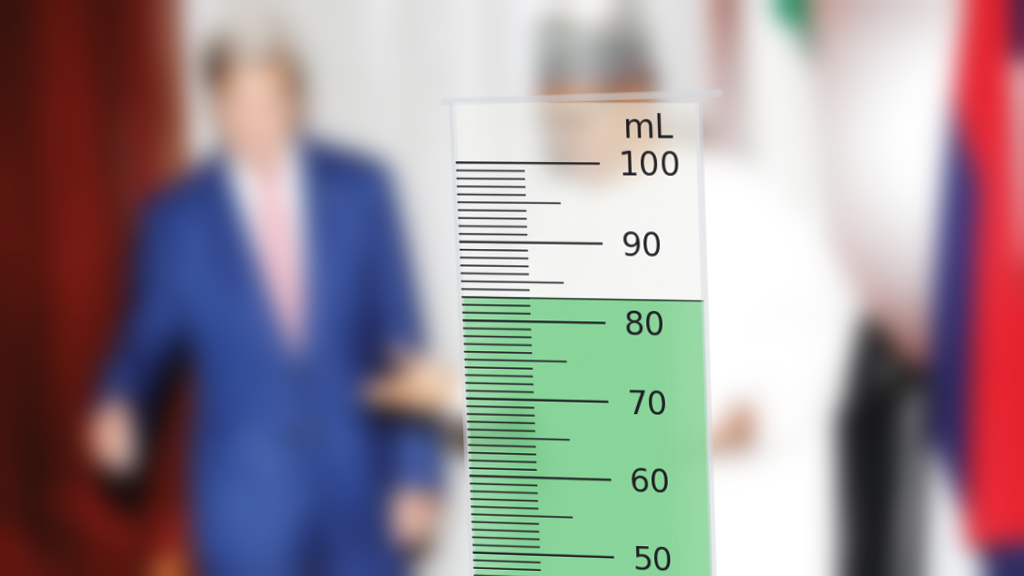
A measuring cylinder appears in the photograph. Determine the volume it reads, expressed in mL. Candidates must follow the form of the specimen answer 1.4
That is 83
